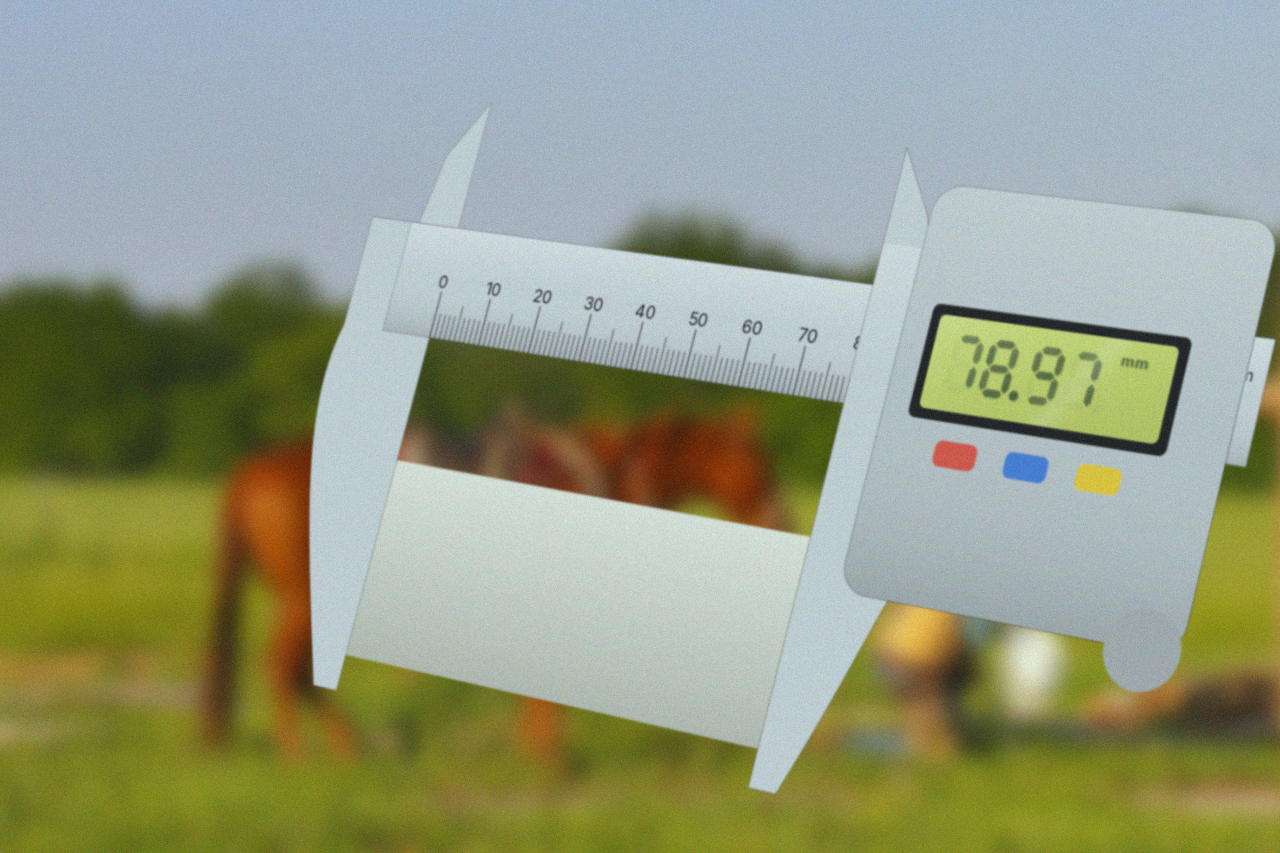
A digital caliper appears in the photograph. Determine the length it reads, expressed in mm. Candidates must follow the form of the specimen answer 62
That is 78.97
